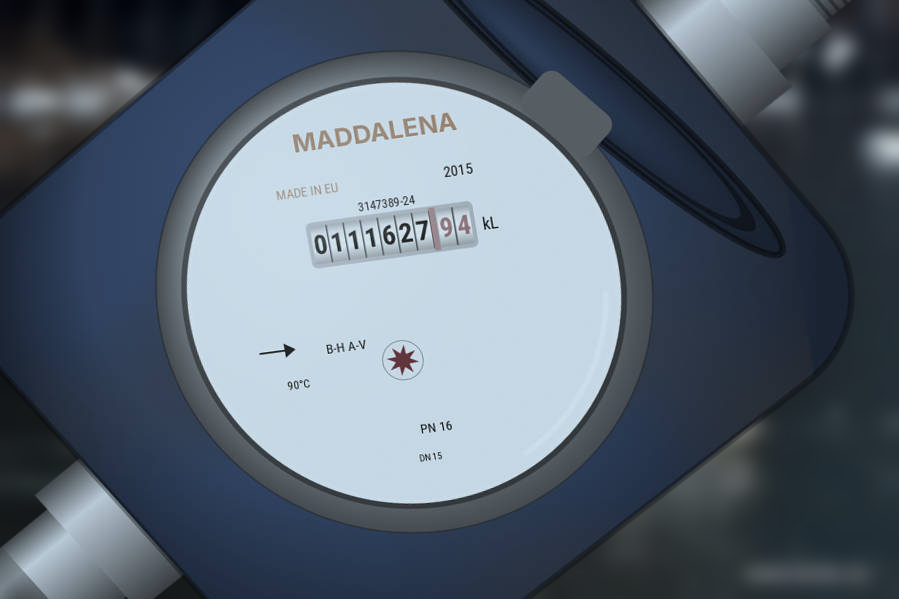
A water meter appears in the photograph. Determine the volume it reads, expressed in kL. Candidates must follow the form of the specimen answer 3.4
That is 111627.94
